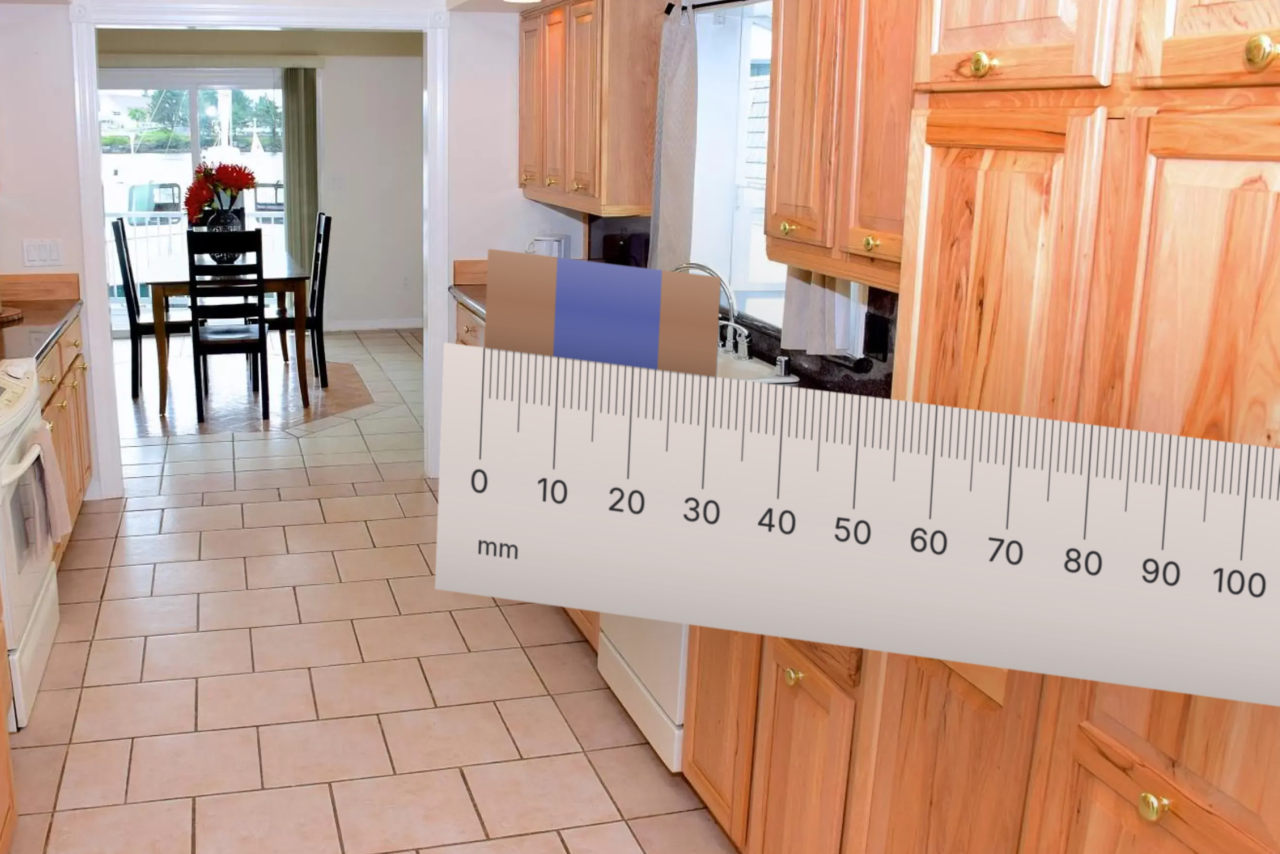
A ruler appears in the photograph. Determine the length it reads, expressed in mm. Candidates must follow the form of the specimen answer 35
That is 31
